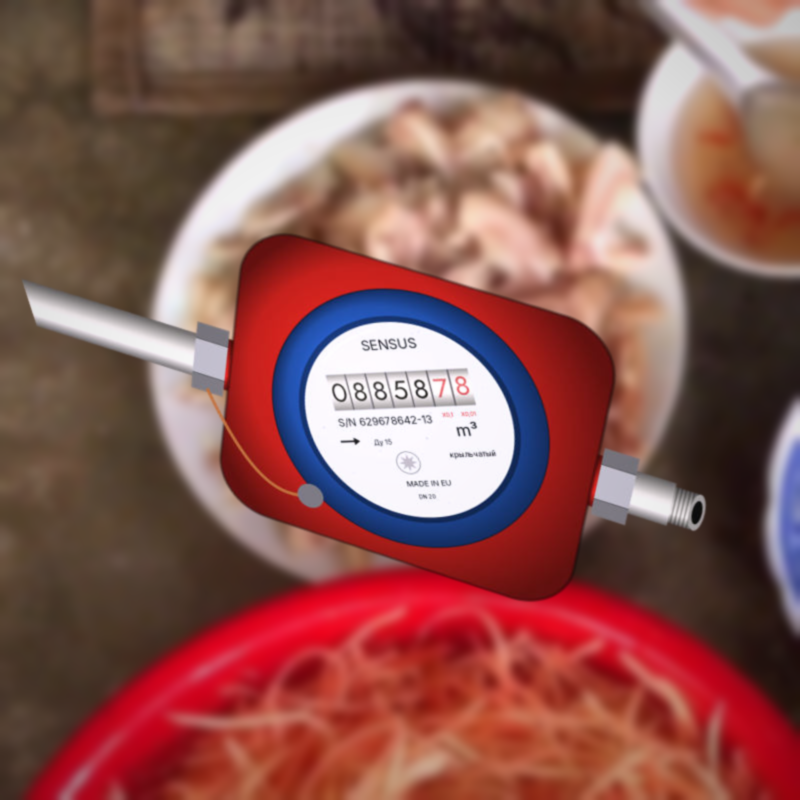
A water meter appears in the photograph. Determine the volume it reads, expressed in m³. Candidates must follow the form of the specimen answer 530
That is 8858.78
